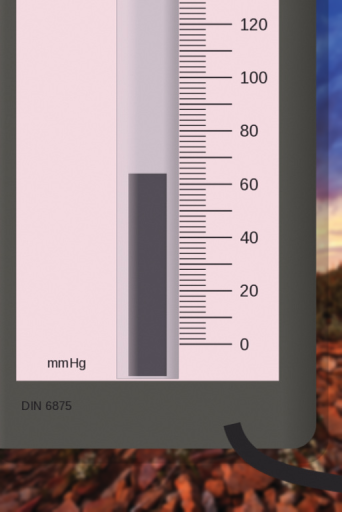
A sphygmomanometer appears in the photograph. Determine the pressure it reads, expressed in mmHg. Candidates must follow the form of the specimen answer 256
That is 64
